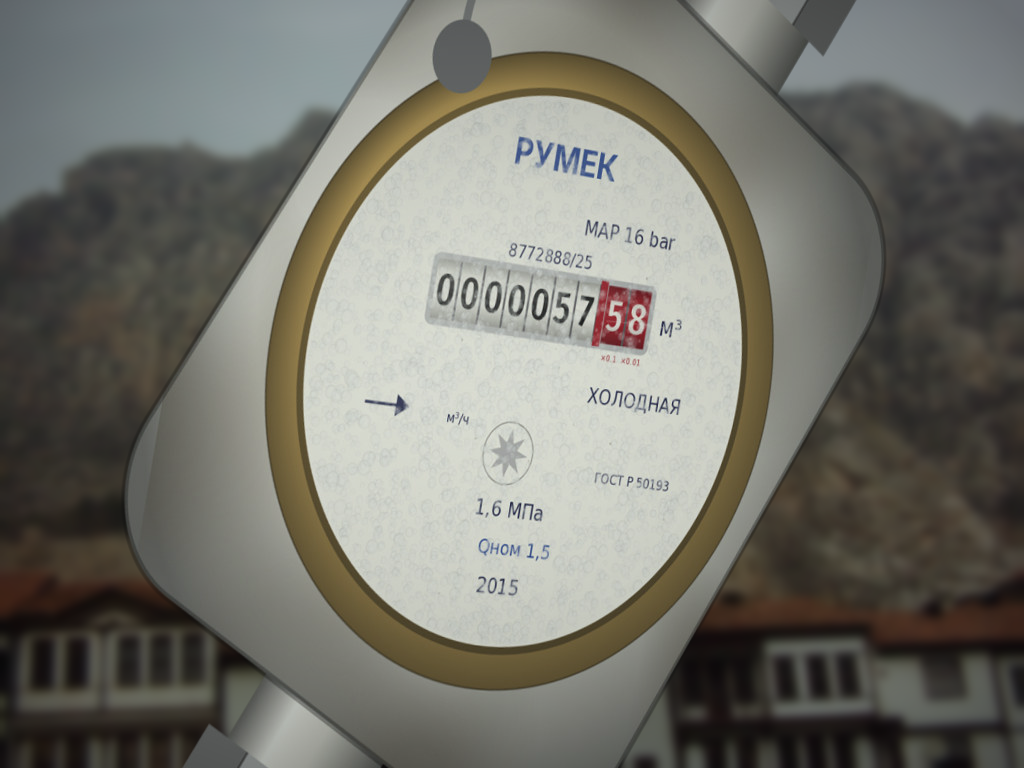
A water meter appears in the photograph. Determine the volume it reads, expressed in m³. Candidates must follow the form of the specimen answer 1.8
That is 57.58
